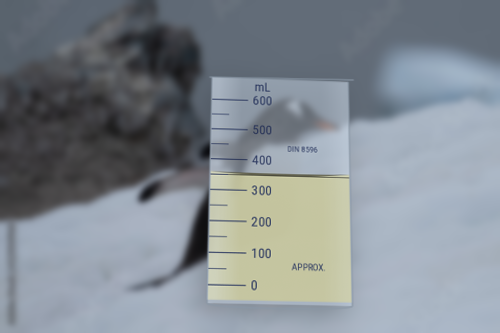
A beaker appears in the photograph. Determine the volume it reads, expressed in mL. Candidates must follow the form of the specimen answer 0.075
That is 350
